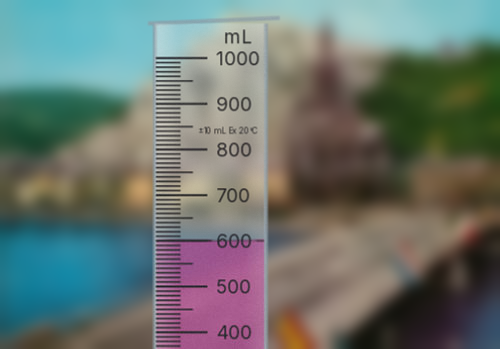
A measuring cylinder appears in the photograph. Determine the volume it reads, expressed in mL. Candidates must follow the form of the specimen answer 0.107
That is 600
